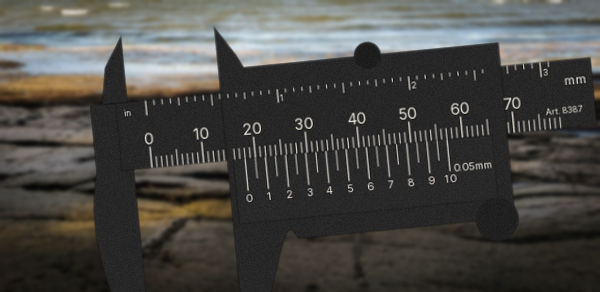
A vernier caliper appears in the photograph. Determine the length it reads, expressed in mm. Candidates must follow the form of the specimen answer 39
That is 18.0
